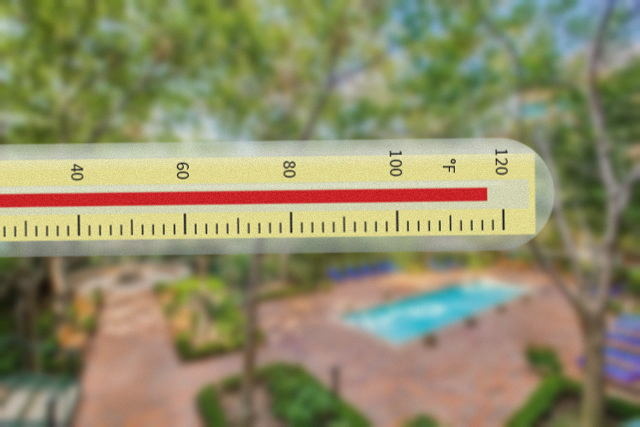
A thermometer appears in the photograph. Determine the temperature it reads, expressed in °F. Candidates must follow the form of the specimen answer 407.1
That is 117
